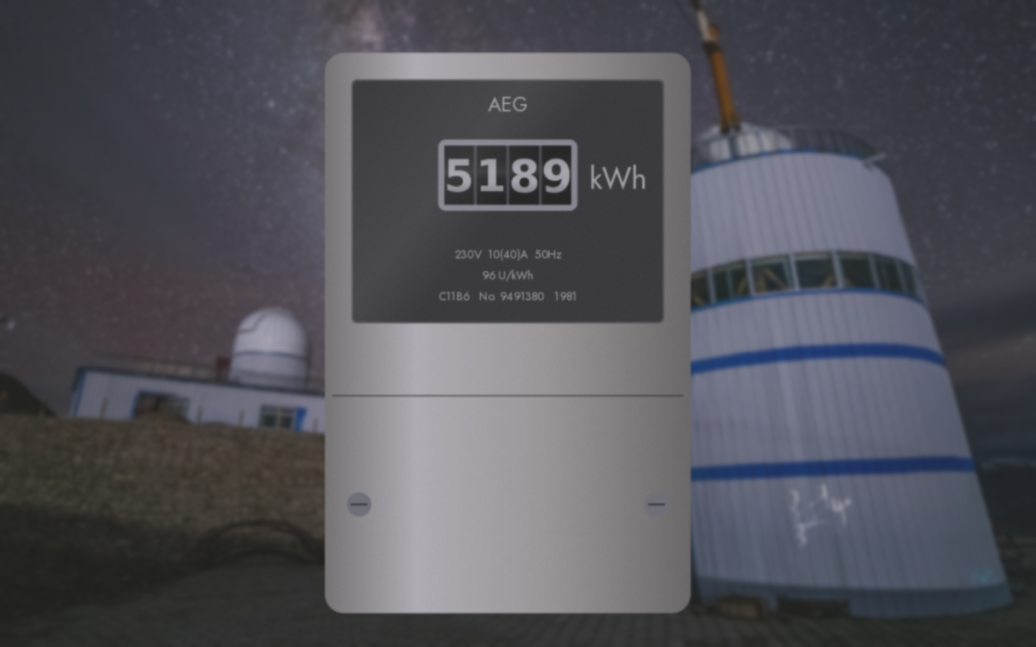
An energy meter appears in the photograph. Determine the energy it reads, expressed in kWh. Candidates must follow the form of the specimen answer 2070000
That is 5189
